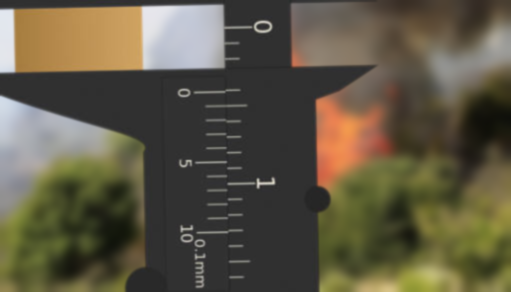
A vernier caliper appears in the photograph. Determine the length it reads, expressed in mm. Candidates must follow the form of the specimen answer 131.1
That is 4.1
